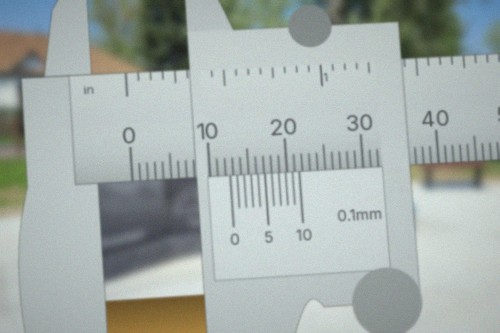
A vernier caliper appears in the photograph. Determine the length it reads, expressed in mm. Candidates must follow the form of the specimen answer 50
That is 12.6
